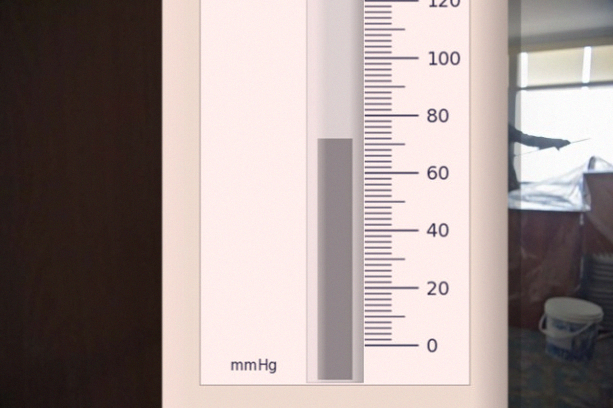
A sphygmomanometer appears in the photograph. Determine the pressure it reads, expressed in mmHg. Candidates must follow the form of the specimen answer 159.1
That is 72
